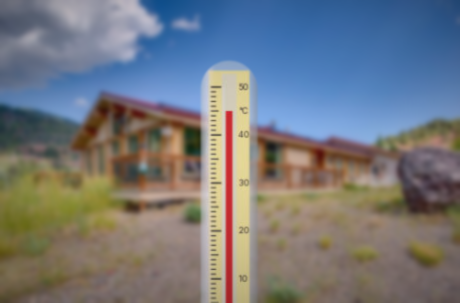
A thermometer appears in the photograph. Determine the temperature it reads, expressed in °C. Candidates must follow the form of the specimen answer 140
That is 45
